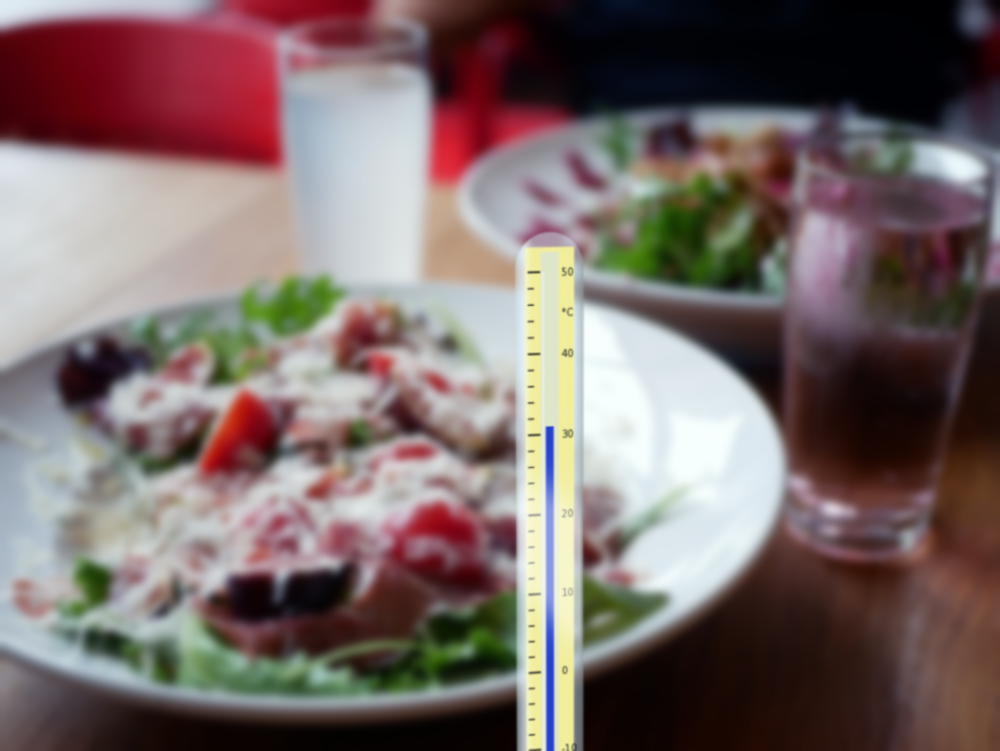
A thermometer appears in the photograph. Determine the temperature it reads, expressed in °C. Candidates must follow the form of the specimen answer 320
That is 31
